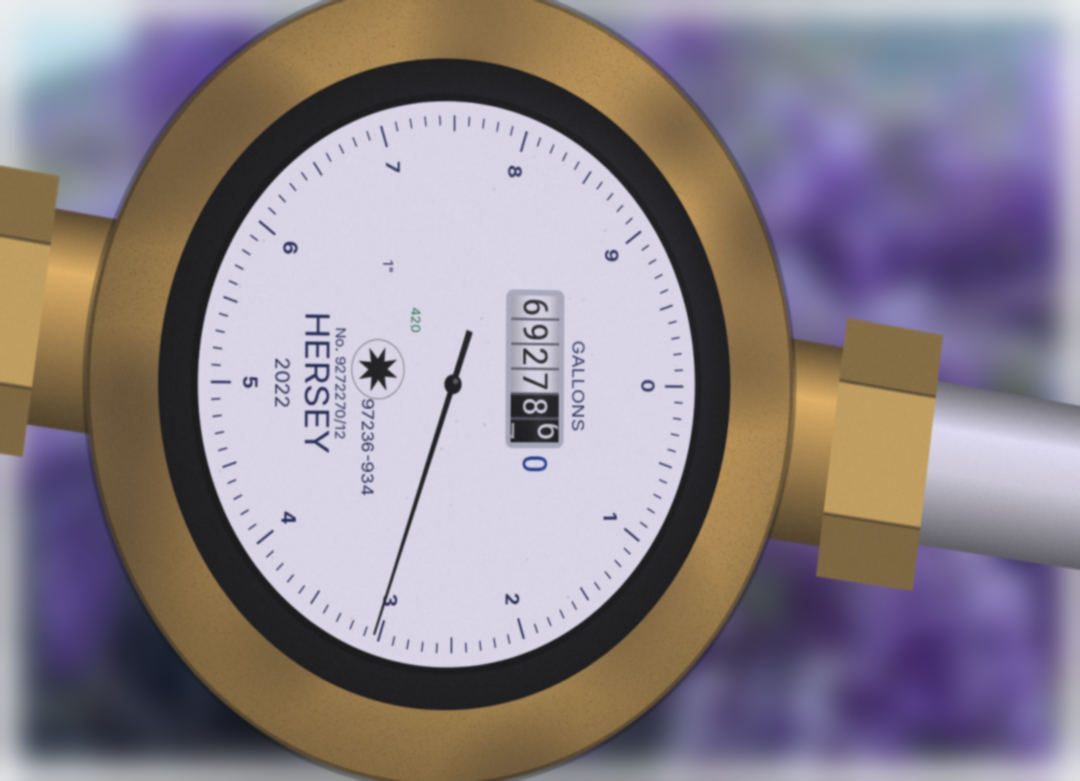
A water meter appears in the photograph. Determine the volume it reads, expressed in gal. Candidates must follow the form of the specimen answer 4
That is 6927863.0
